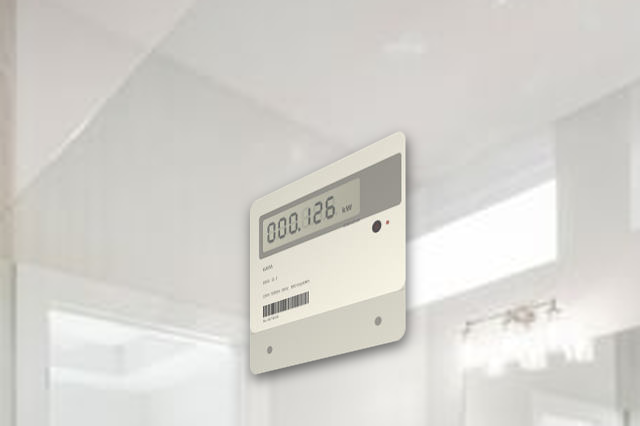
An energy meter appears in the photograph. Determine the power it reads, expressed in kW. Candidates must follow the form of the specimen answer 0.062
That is 0.126
